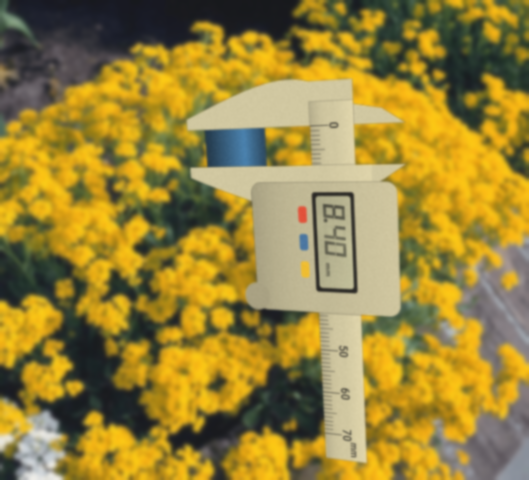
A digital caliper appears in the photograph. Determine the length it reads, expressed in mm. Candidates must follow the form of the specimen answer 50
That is 8.40
